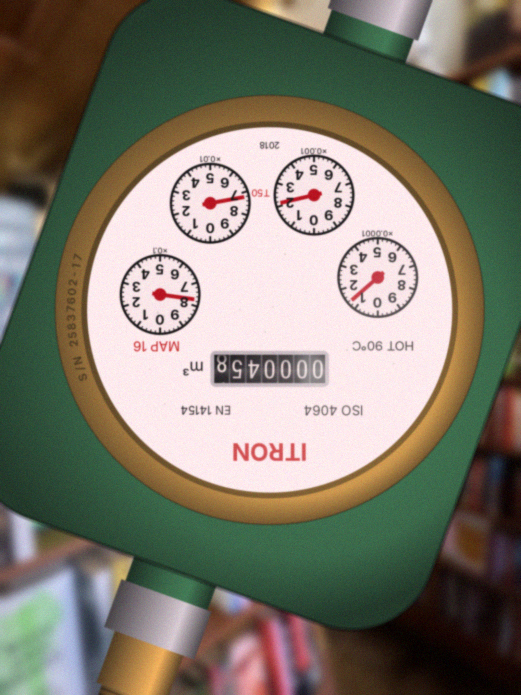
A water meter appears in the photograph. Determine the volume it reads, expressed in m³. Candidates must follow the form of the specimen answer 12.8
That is 457.7721
